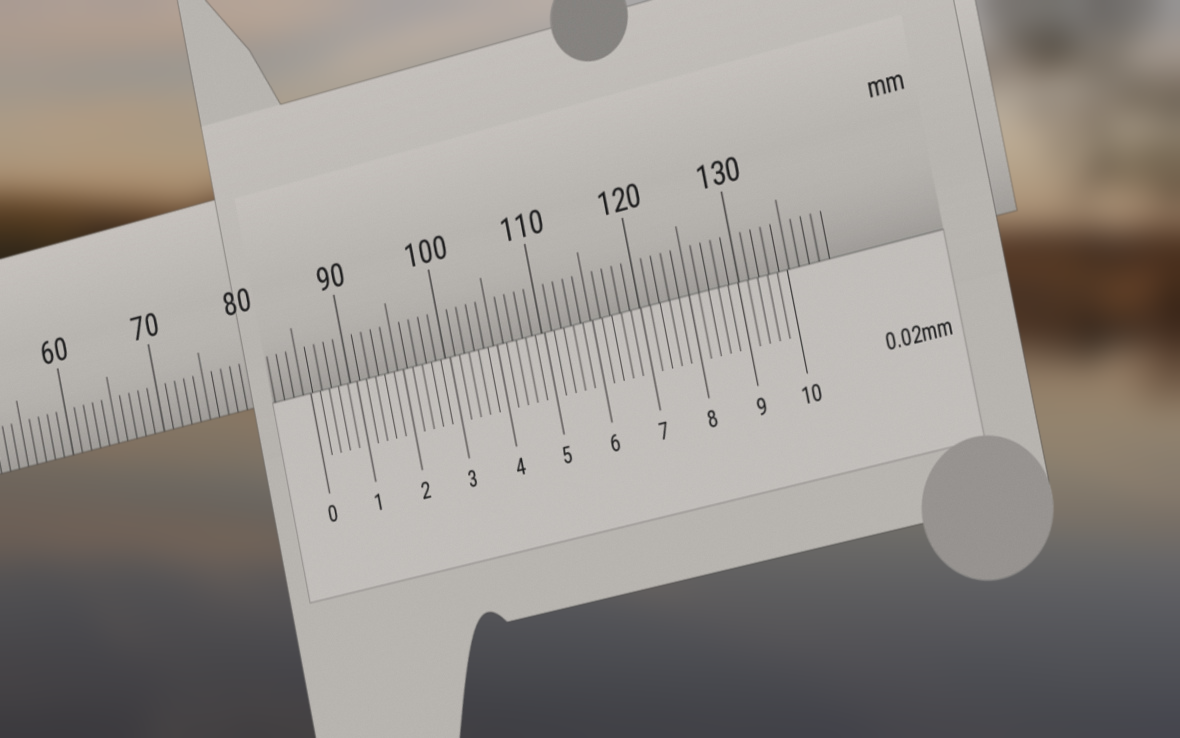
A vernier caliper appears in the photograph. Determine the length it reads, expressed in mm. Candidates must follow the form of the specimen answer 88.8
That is 85.8
